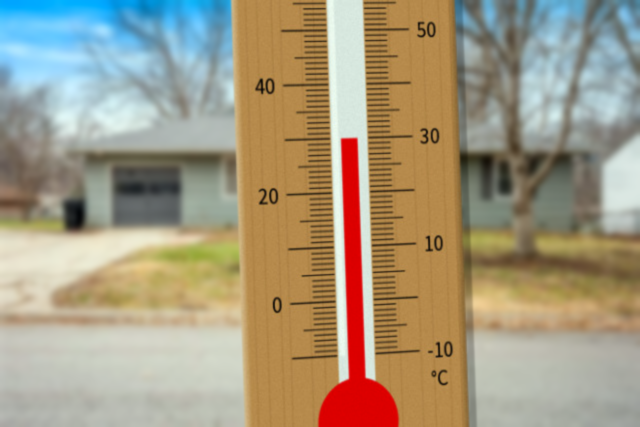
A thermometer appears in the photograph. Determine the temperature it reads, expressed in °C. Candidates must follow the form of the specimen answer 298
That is 30
